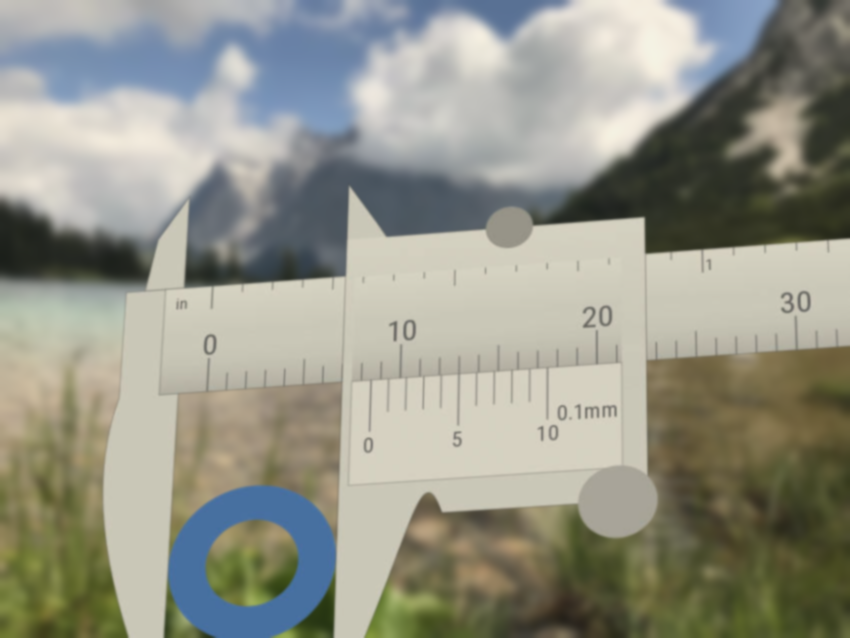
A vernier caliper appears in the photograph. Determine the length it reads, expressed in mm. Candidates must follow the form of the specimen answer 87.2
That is 8.5
